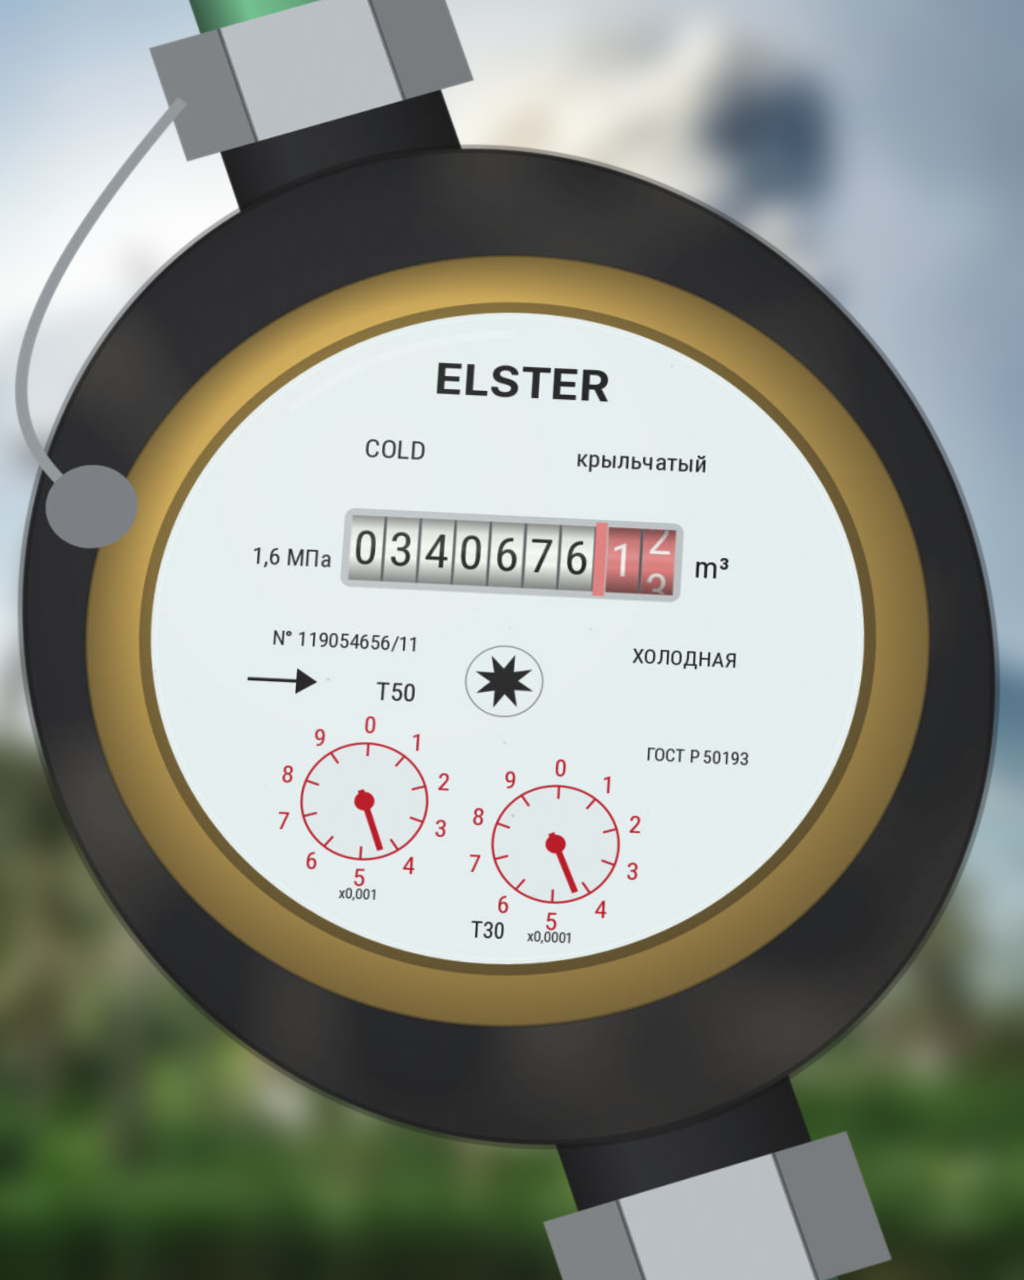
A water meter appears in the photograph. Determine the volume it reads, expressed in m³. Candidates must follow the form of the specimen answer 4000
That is 340676.1244
